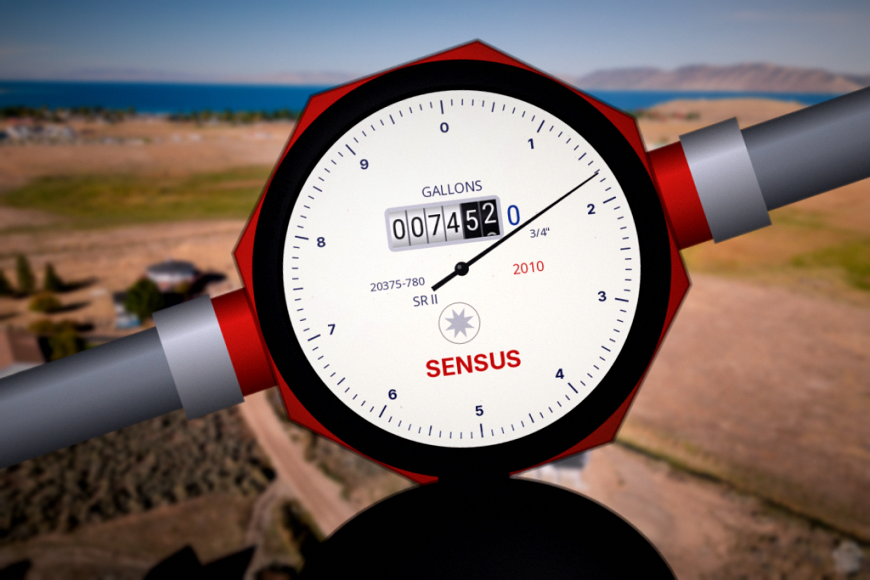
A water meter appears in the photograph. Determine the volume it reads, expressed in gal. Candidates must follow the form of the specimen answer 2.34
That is 74521.7
